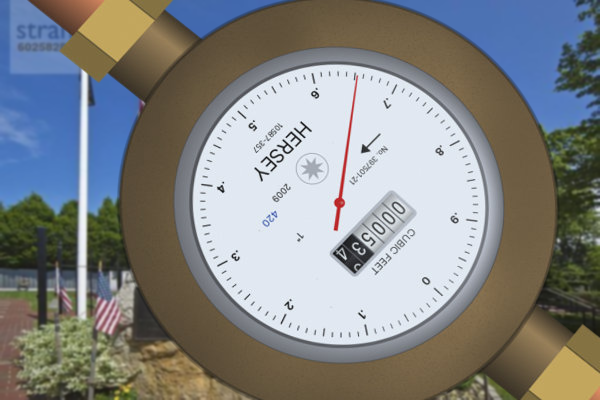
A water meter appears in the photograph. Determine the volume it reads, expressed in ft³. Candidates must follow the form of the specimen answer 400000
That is 533.65
